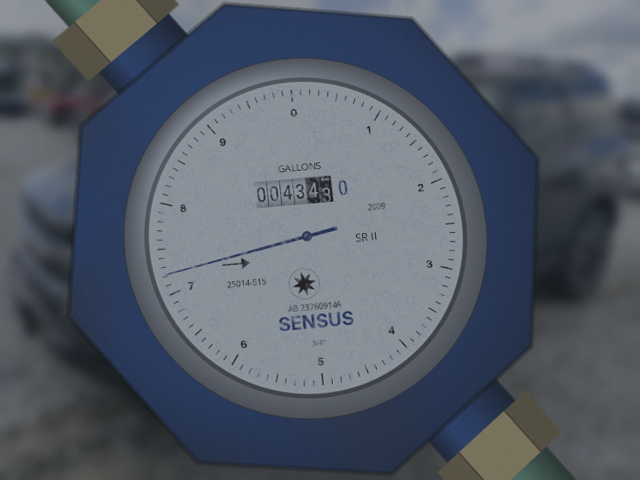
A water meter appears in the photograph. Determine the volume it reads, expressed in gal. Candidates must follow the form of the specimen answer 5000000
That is 43427.2
